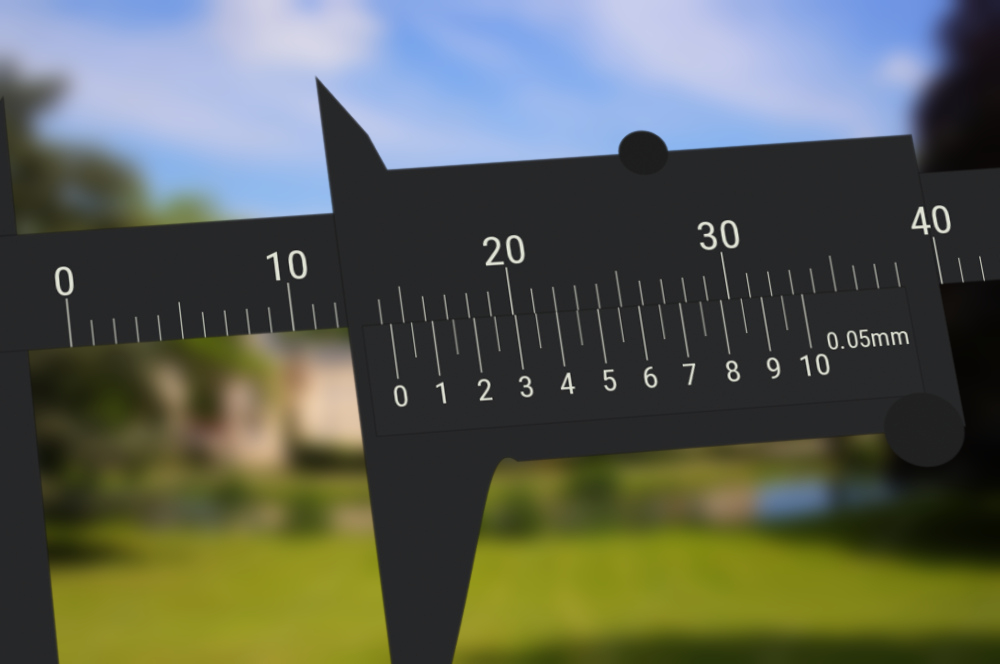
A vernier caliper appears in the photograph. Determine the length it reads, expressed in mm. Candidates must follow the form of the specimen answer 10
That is 14.4
